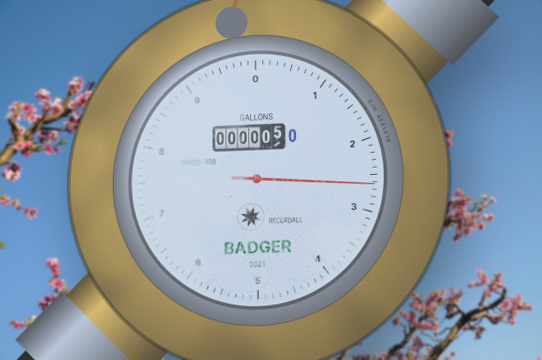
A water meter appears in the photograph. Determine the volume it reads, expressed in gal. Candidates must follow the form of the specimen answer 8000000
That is 52.6
